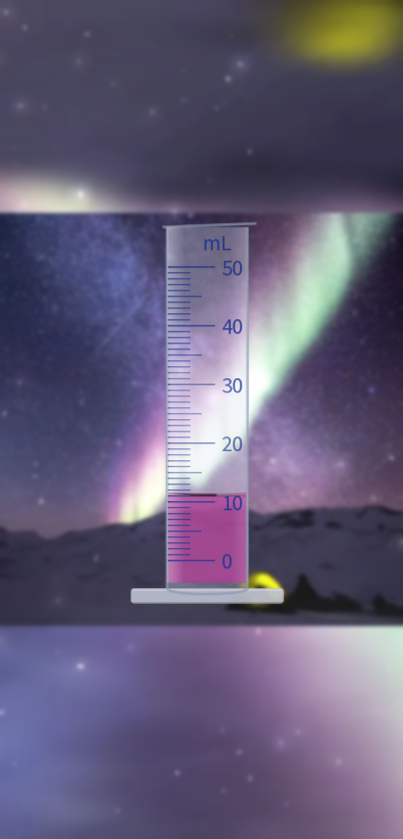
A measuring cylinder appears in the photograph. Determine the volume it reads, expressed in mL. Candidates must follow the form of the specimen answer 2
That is 11
